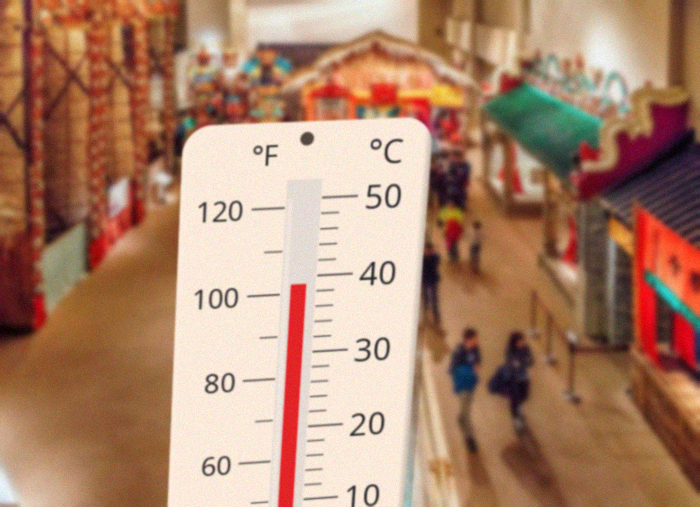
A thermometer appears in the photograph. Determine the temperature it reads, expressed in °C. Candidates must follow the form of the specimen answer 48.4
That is 39
